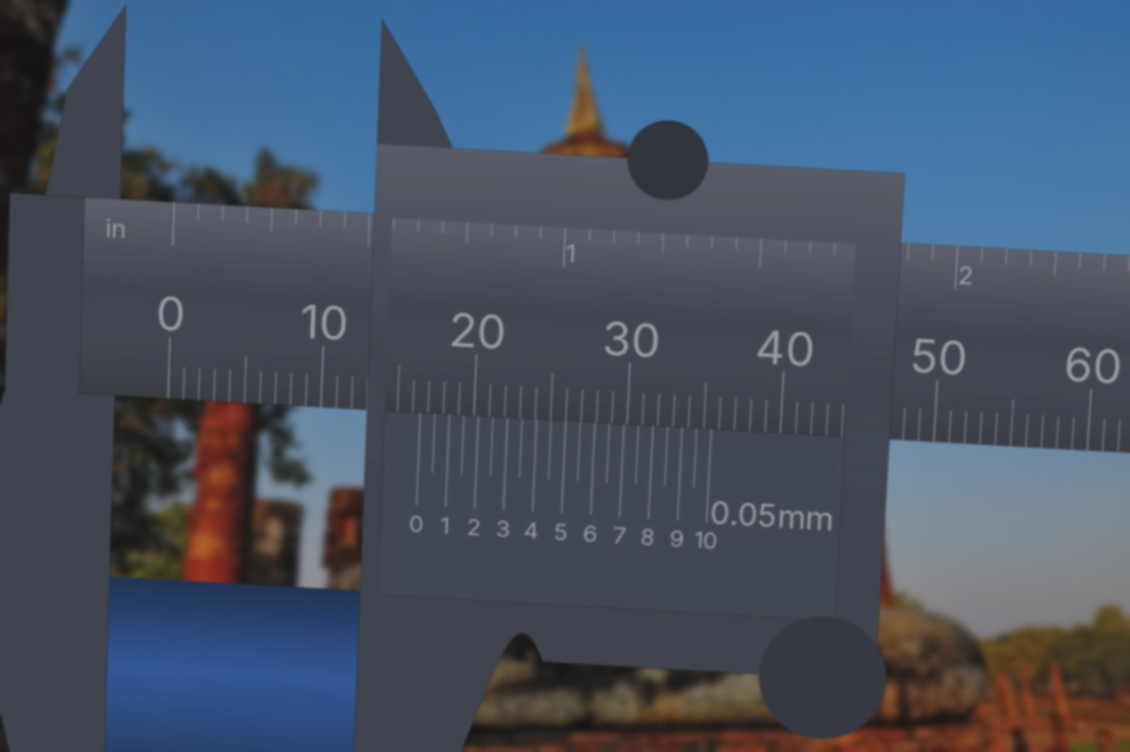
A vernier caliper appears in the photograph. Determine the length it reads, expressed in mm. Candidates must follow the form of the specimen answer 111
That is 16.5
